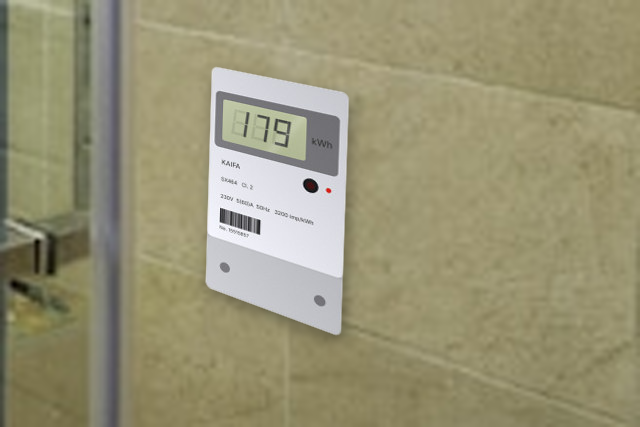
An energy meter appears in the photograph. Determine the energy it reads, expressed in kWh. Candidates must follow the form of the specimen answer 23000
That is 179
